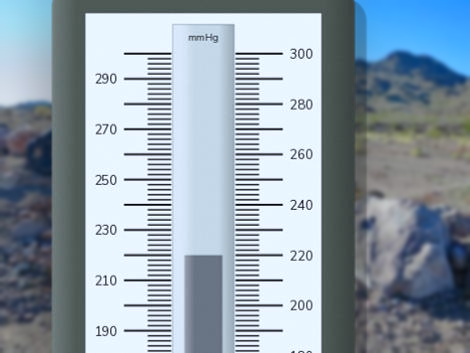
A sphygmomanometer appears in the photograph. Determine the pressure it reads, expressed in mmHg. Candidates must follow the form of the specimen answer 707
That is 220
